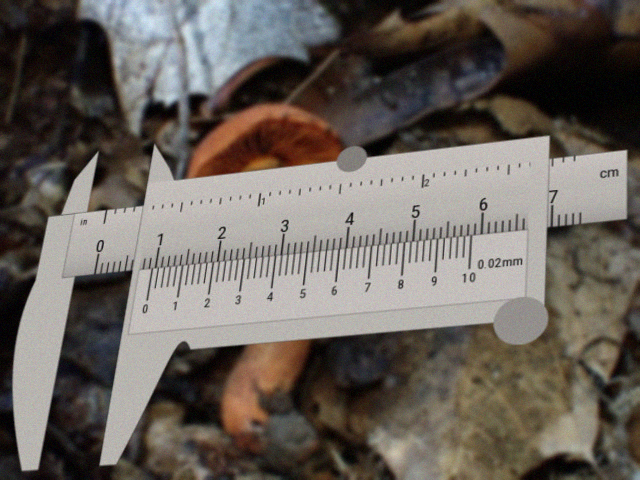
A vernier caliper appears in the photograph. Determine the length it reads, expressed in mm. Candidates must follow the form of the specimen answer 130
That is 9.5
